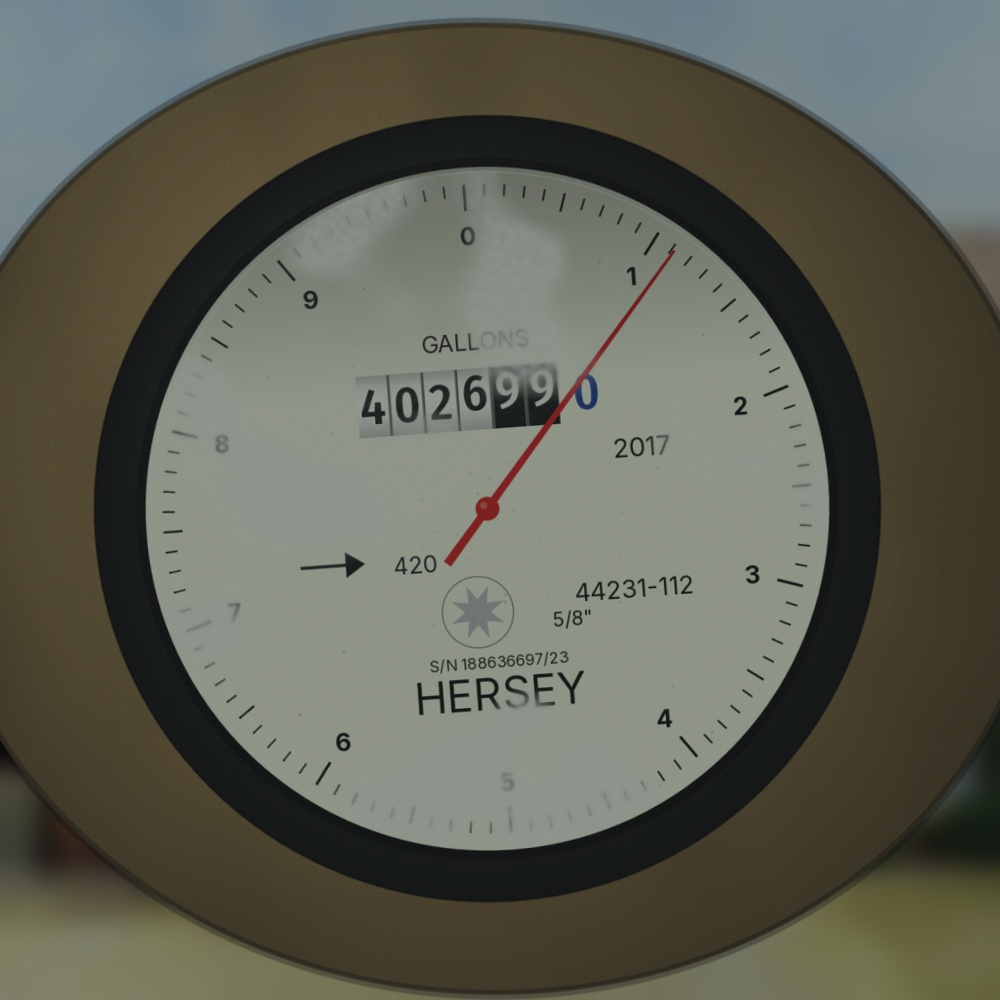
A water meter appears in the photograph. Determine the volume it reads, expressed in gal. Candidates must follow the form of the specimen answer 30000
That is 4026991.1
